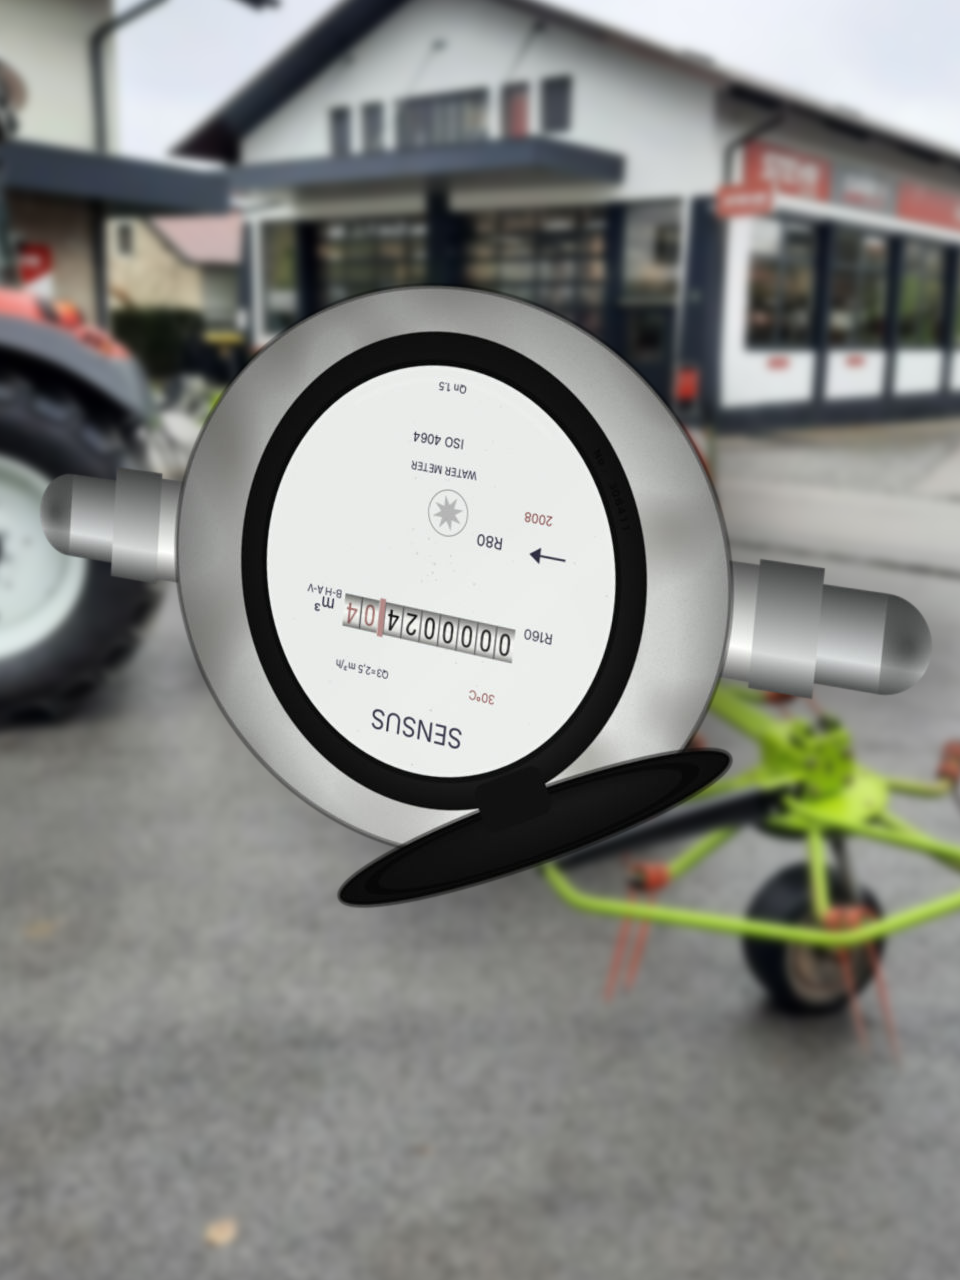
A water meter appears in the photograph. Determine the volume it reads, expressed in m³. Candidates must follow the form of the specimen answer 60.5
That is 24.04
